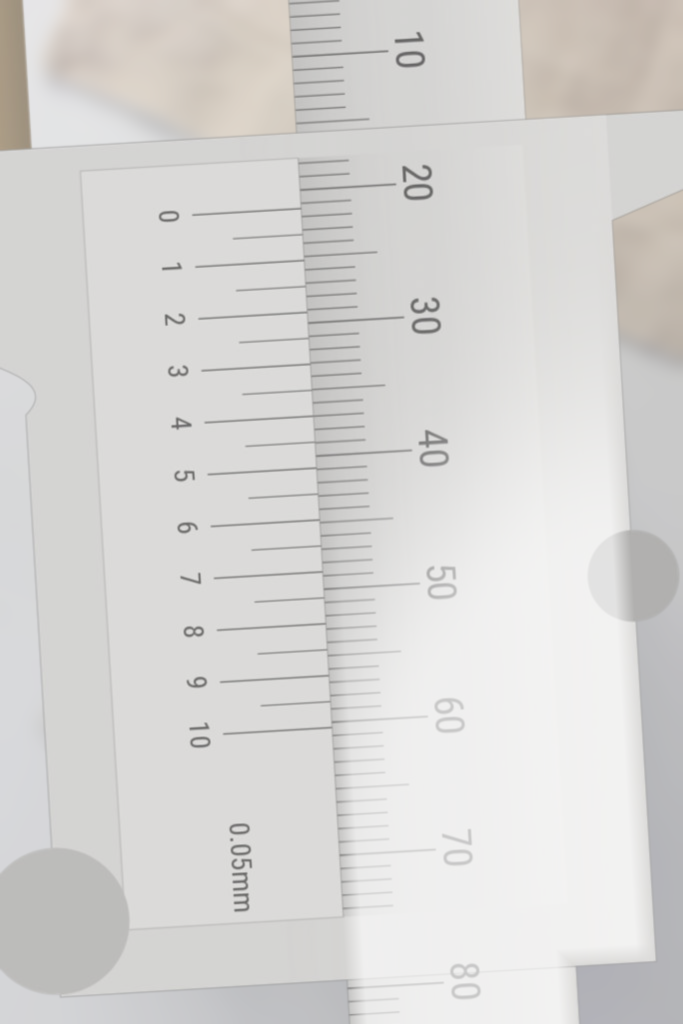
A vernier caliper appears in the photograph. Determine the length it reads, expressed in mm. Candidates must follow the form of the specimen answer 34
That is 21.4
